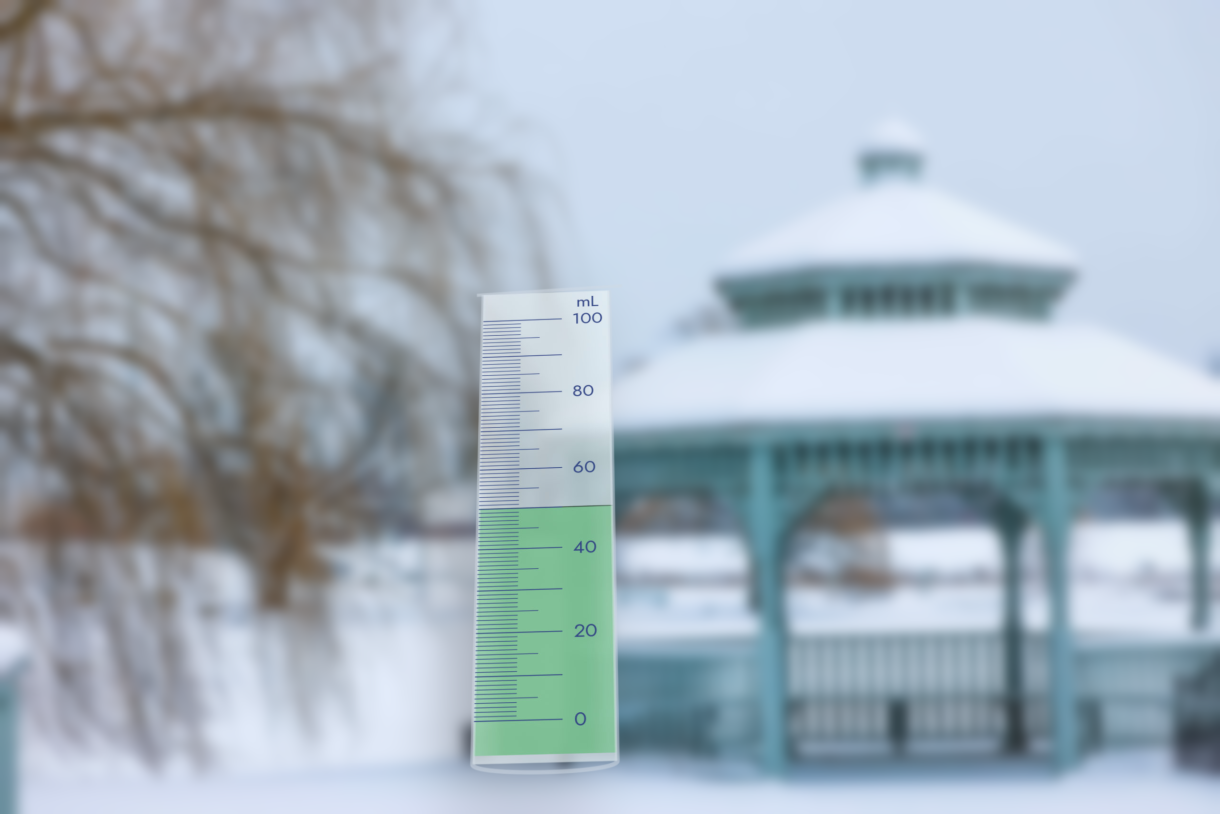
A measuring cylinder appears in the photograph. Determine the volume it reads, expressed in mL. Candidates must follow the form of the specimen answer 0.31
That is 50
